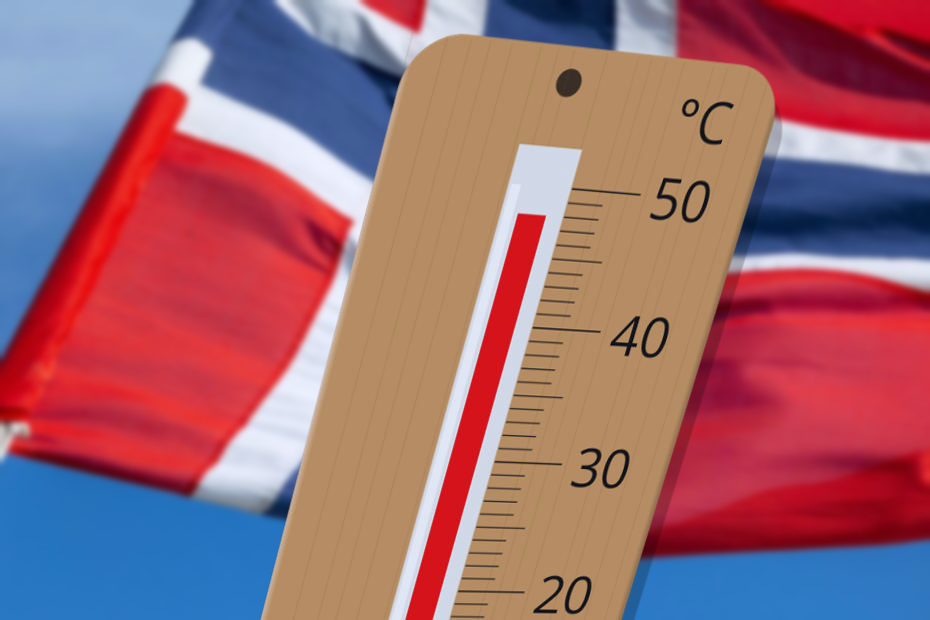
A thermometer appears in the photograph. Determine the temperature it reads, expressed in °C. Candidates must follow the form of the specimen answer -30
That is 48
